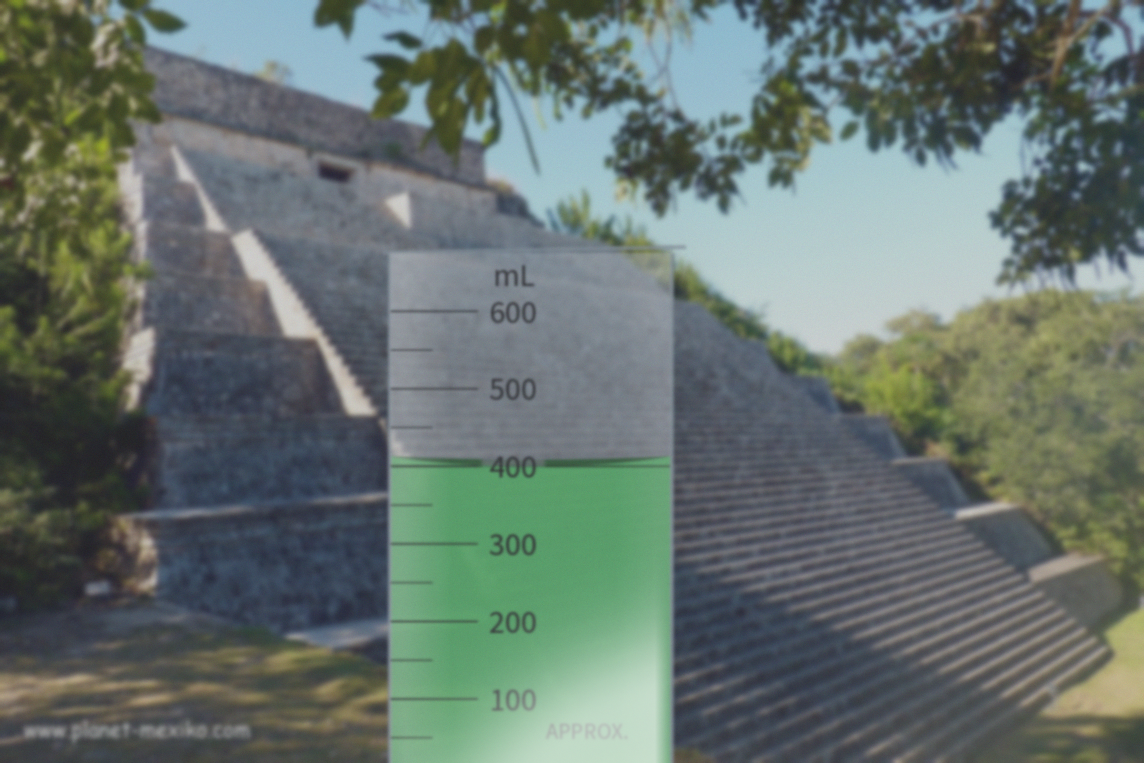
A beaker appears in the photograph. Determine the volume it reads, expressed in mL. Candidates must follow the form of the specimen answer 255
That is 400
